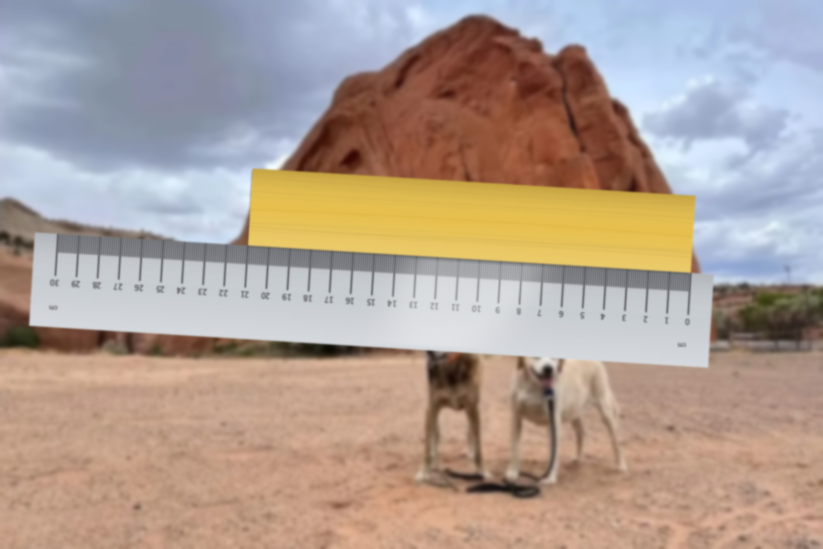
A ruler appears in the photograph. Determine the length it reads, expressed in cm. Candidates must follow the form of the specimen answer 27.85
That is 21
